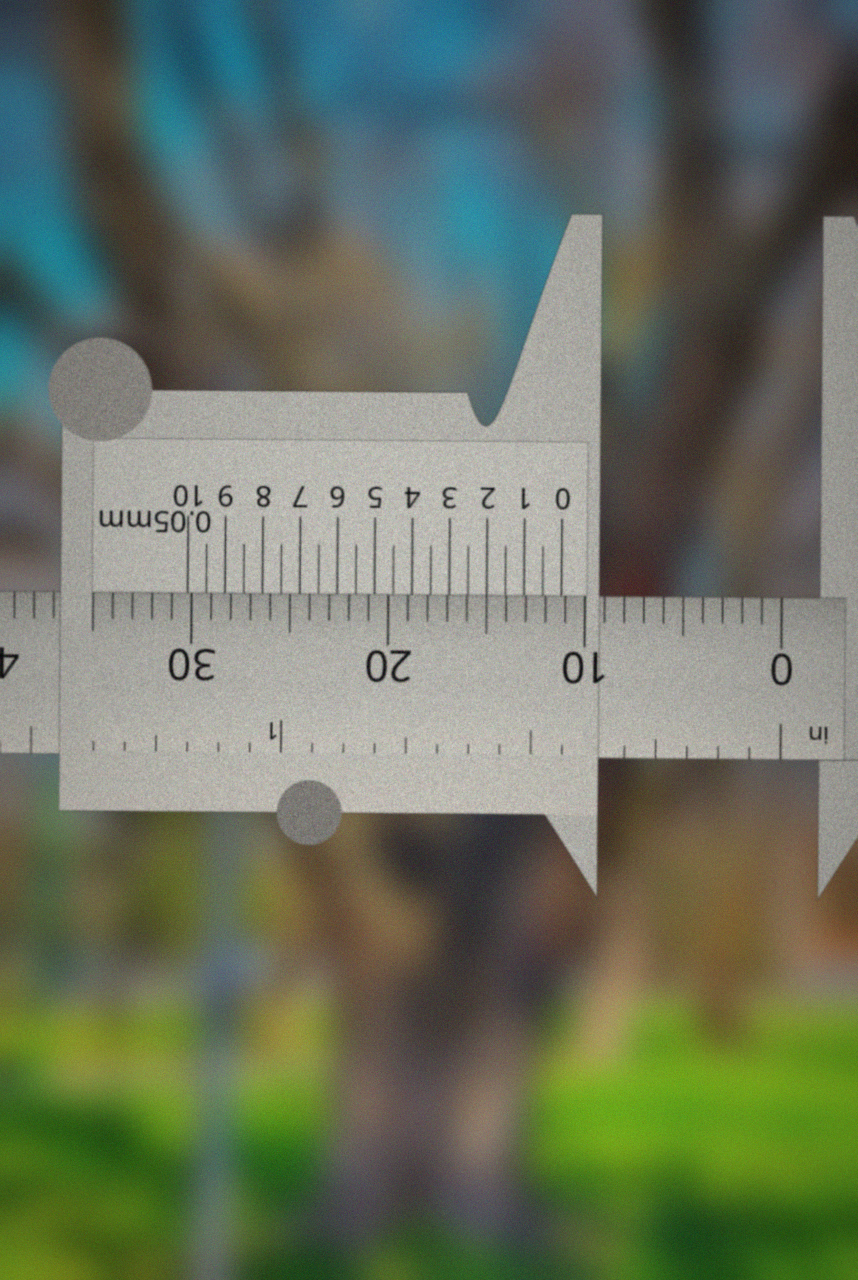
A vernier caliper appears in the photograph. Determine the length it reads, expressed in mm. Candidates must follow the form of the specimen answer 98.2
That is 11.2
